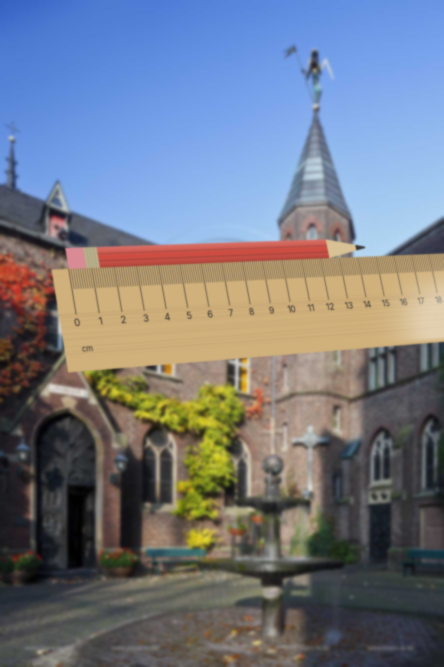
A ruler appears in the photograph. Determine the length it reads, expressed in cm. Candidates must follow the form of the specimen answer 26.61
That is 14.5
